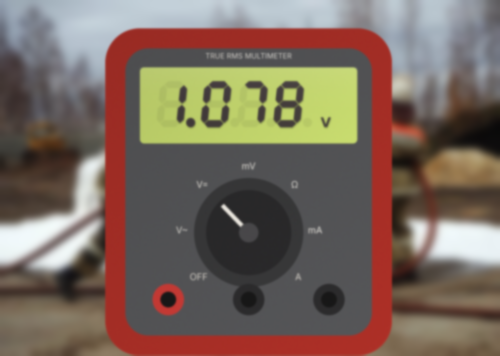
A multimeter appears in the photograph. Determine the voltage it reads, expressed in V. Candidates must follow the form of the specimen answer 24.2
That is 1.078
